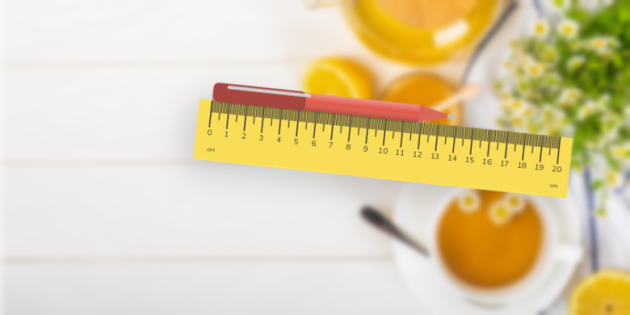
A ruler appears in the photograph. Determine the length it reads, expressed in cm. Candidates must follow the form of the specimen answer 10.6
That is 14
